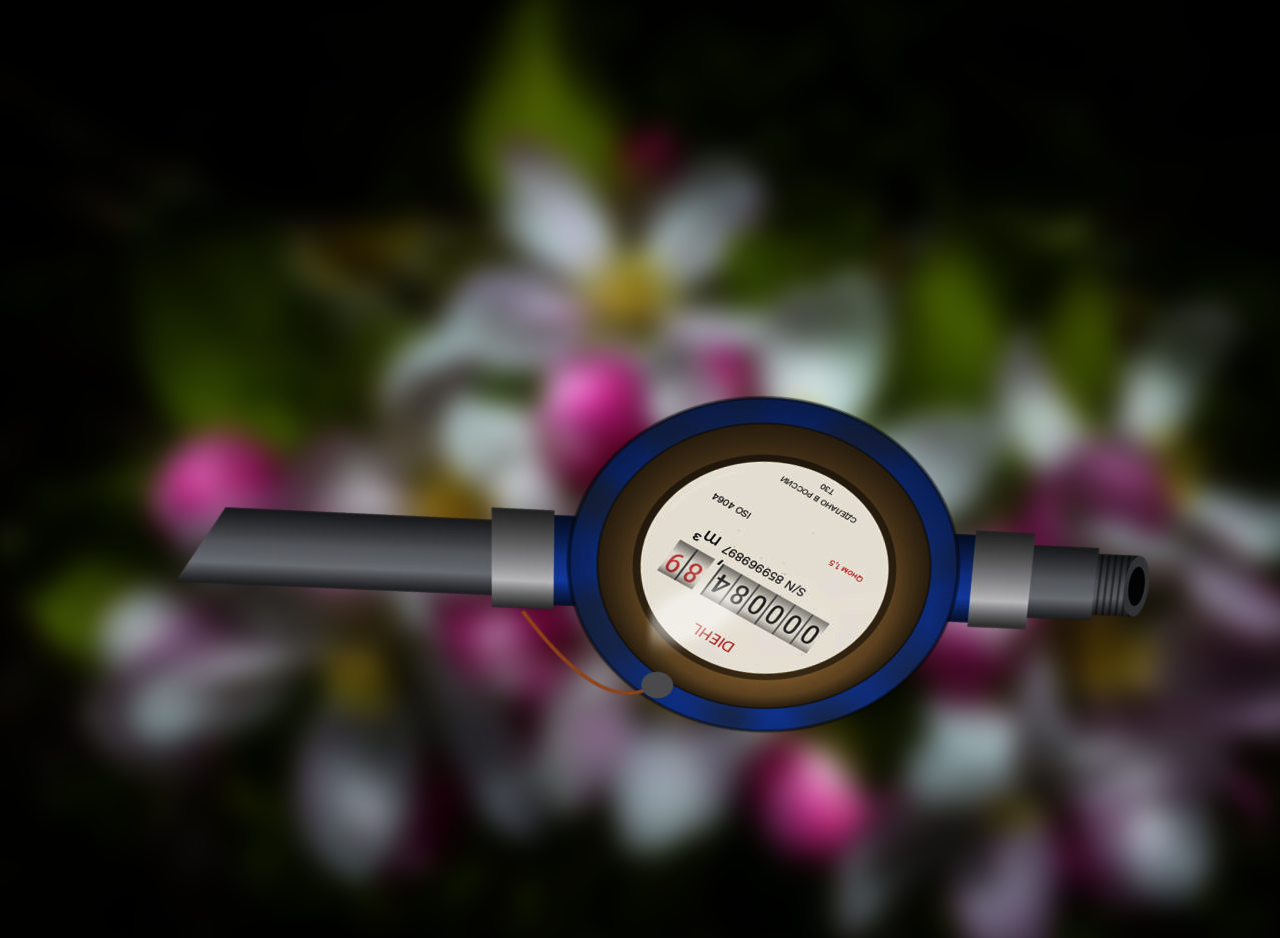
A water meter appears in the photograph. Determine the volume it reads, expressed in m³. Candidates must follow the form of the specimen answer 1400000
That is 84.89
